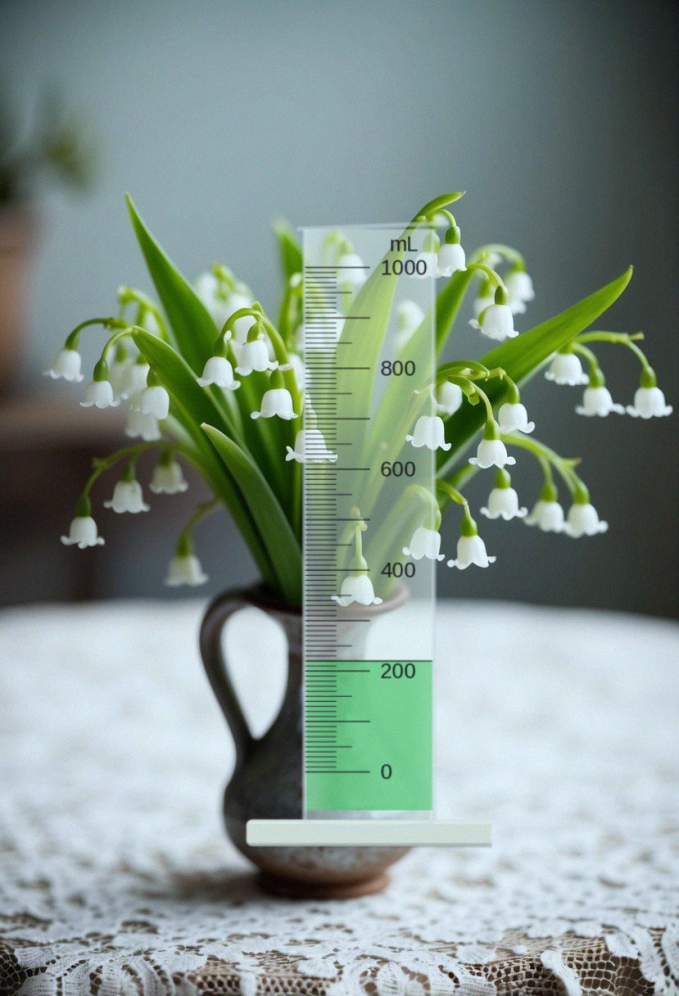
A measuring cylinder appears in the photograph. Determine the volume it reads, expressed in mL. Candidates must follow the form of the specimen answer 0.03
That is 220
